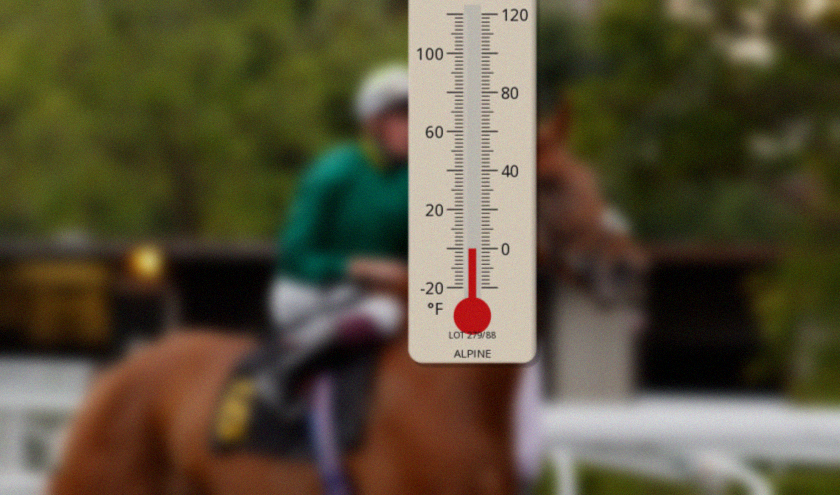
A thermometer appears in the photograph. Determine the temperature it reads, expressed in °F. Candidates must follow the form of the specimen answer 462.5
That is 0
